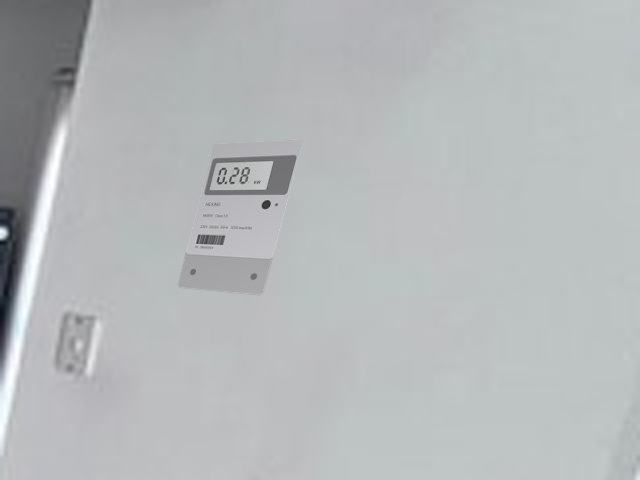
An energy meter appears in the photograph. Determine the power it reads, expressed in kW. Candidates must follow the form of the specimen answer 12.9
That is 0.28
